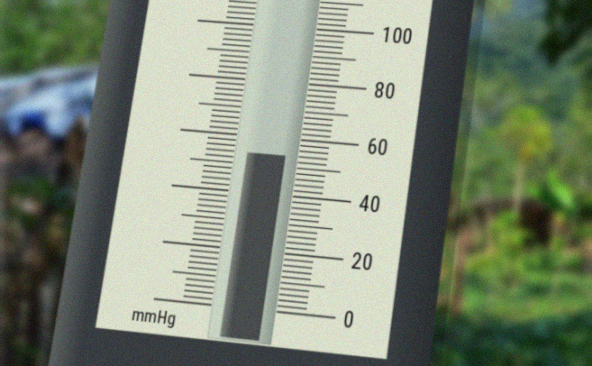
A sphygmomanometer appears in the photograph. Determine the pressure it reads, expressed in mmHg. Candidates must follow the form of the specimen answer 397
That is 54
